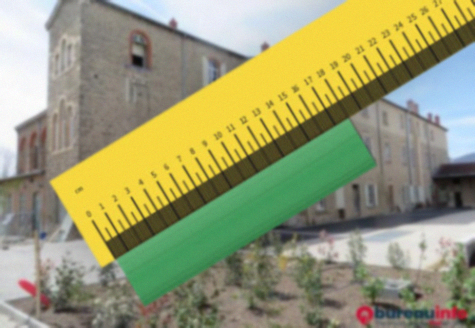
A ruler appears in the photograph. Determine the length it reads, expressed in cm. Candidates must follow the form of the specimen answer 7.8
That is 18
